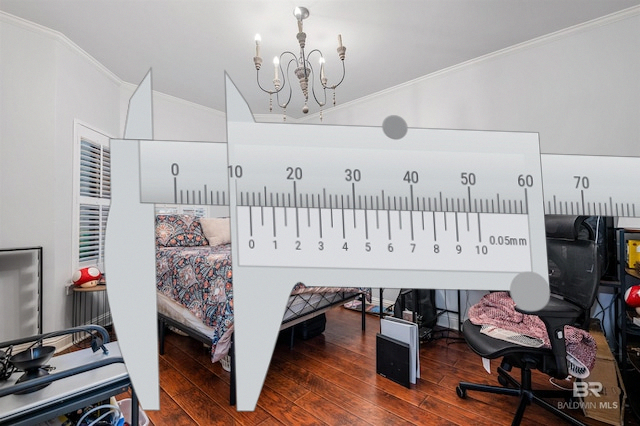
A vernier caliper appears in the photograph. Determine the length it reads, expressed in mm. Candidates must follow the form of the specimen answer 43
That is 12.4
